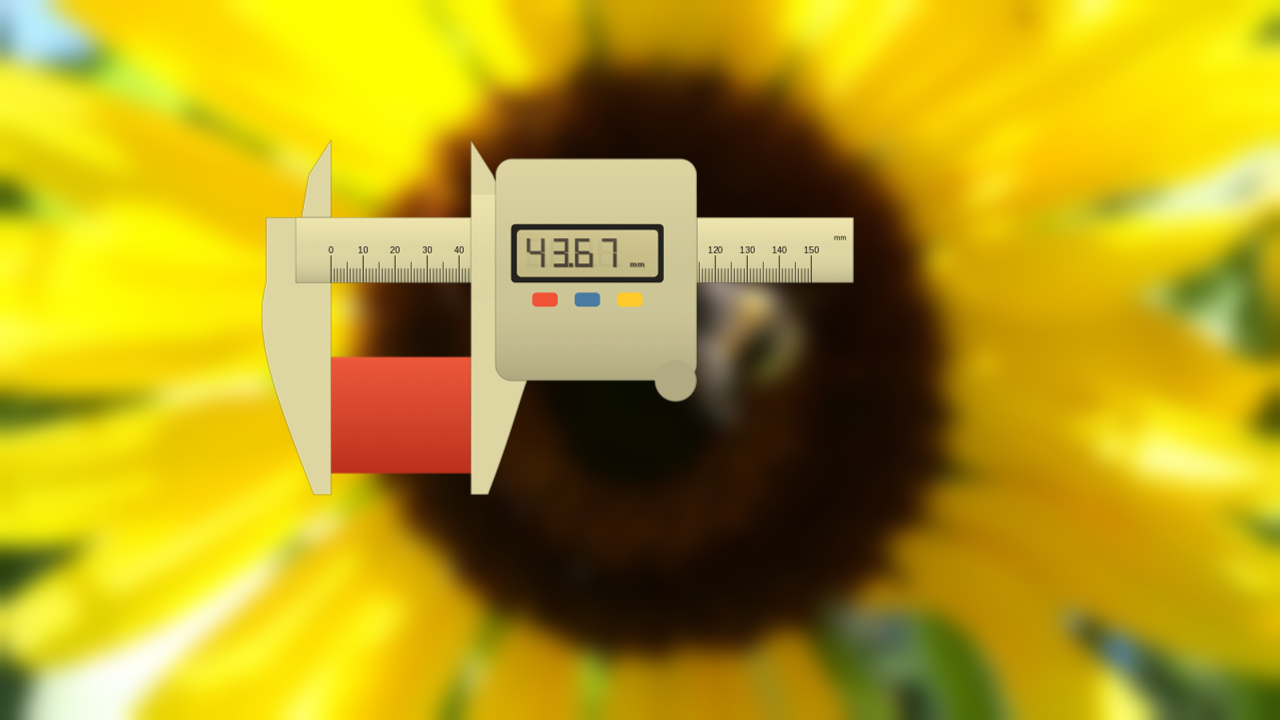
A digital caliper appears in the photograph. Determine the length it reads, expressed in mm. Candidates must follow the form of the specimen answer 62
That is 43.67
